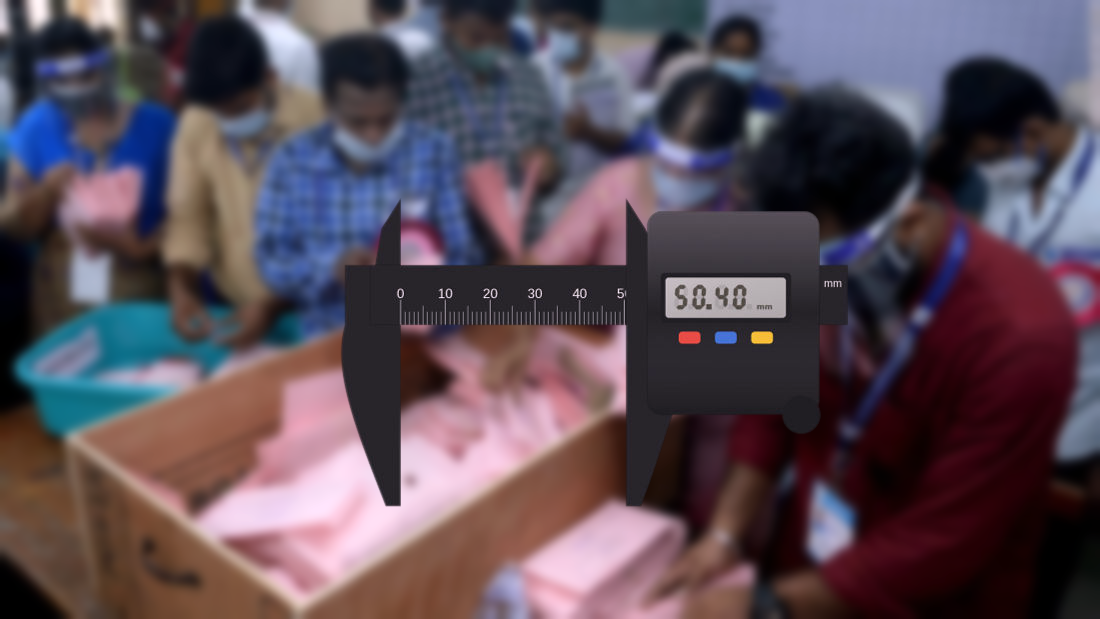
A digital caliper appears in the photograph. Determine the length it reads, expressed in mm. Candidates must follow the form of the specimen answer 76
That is 50.40
